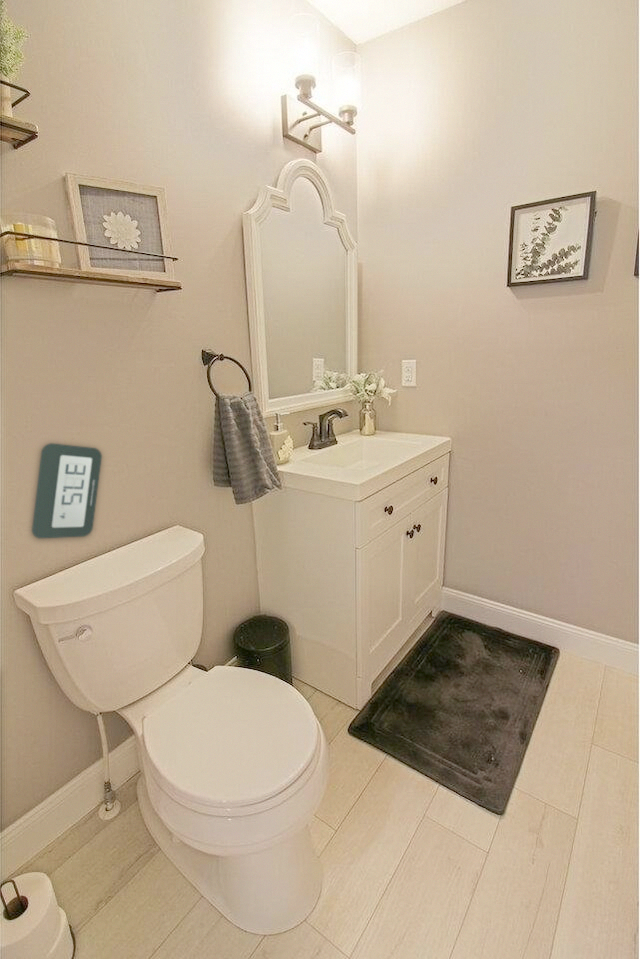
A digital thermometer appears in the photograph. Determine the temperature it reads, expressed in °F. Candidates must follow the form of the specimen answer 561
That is 37.5
